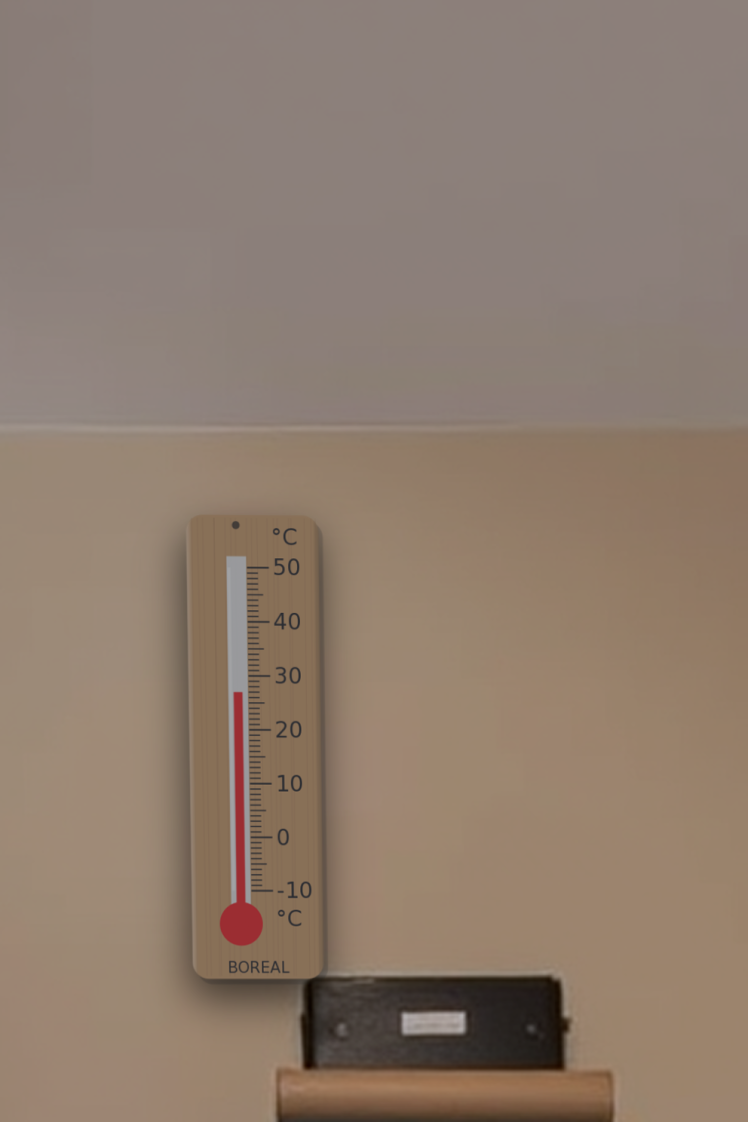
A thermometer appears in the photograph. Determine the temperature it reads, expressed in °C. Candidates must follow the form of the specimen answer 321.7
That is 27
